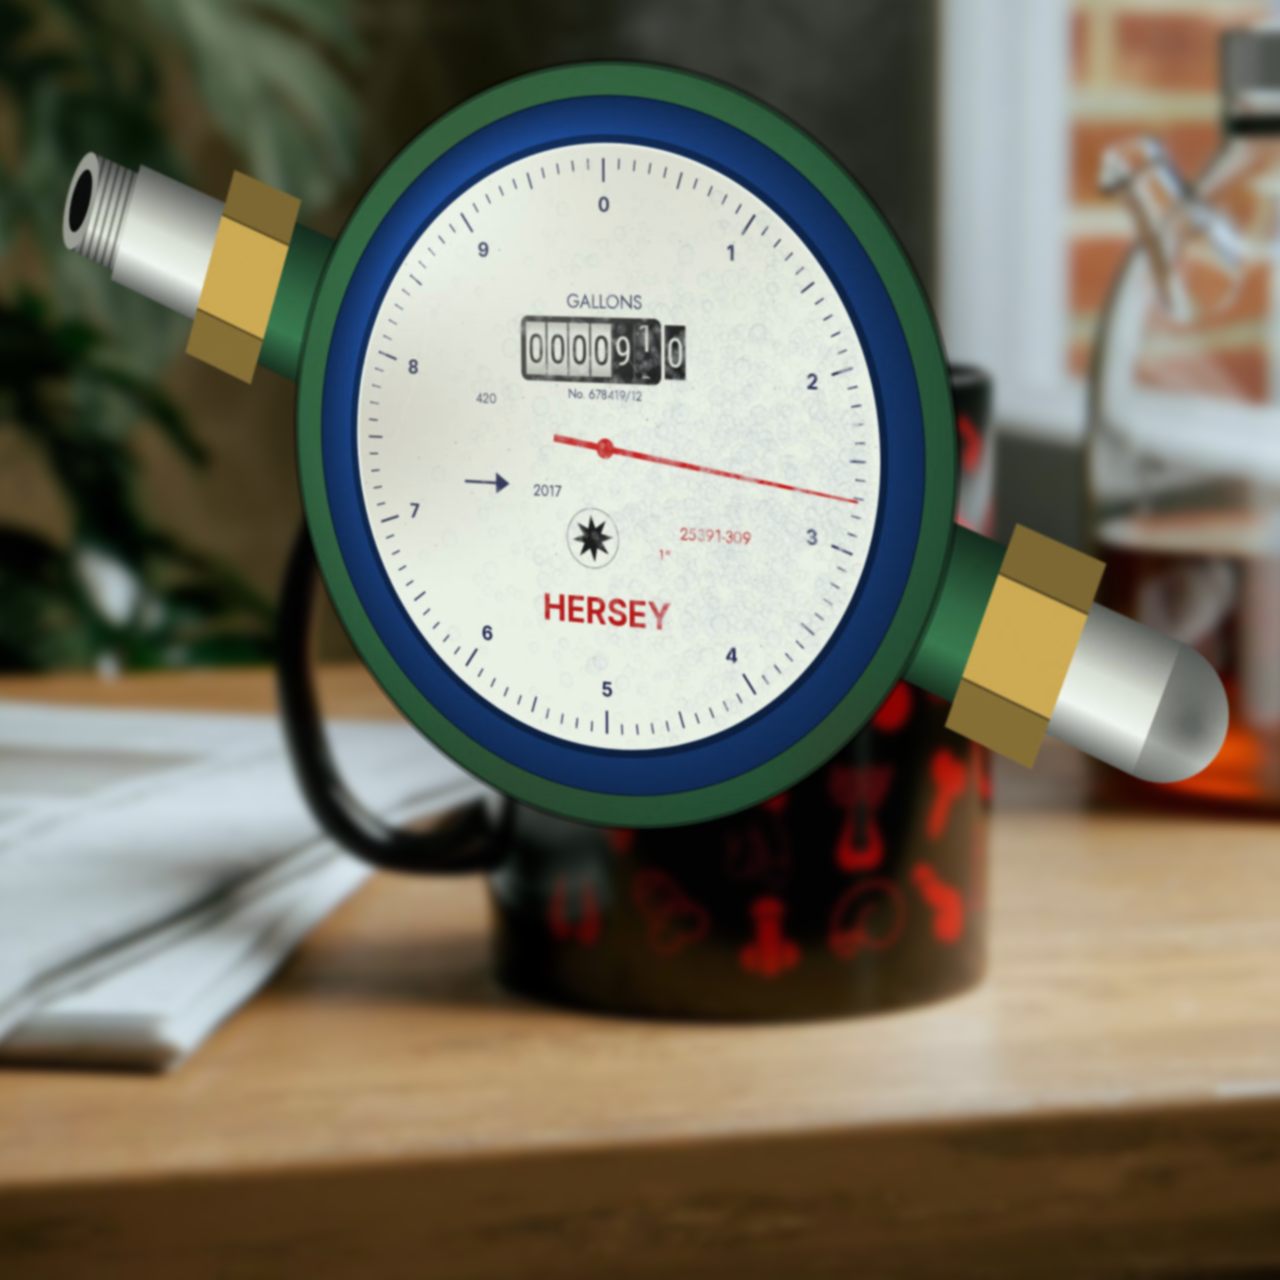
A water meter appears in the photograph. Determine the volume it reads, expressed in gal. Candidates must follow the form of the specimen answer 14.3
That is 912.7
